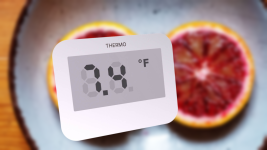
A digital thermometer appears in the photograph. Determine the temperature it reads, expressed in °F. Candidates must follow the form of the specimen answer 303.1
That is 7.4
